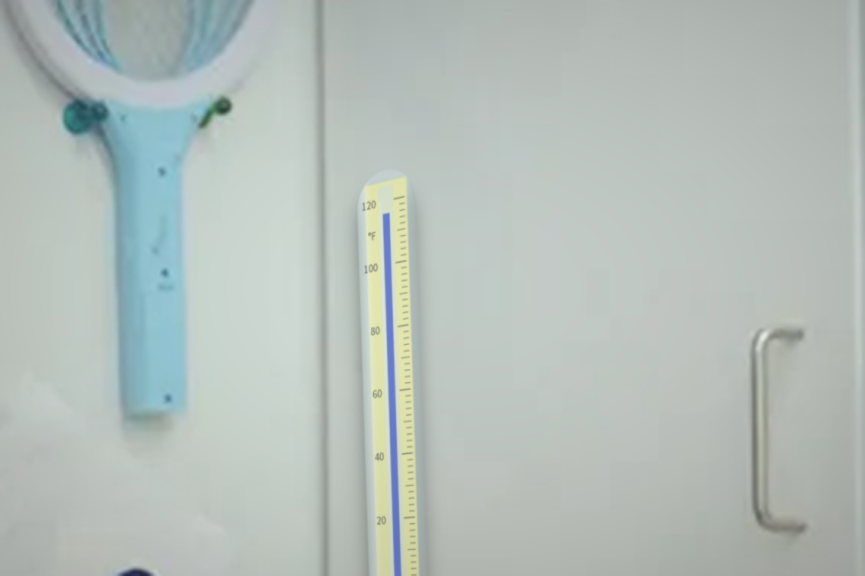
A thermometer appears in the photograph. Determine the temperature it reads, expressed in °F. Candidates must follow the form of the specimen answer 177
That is 116
